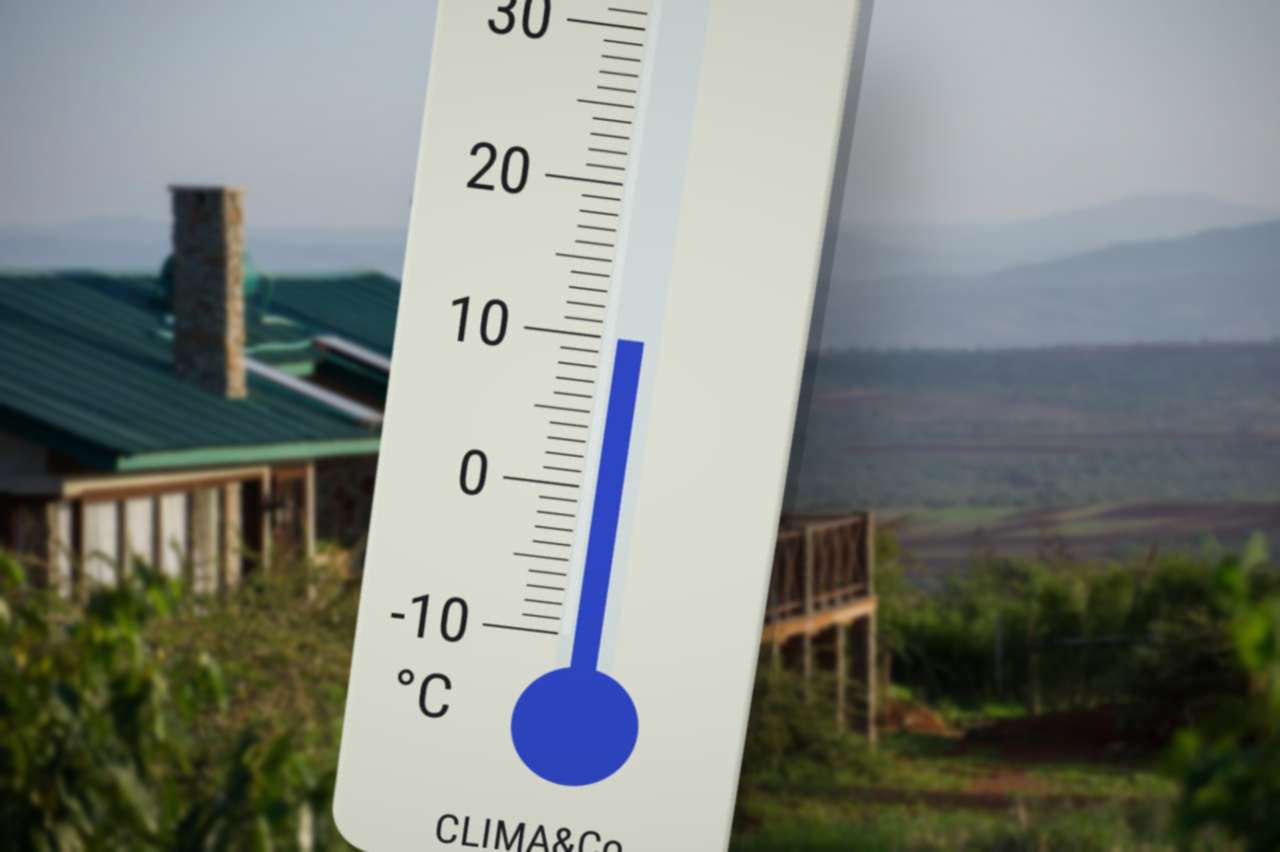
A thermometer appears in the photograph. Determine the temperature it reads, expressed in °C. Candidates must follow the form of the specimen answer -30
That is 10
